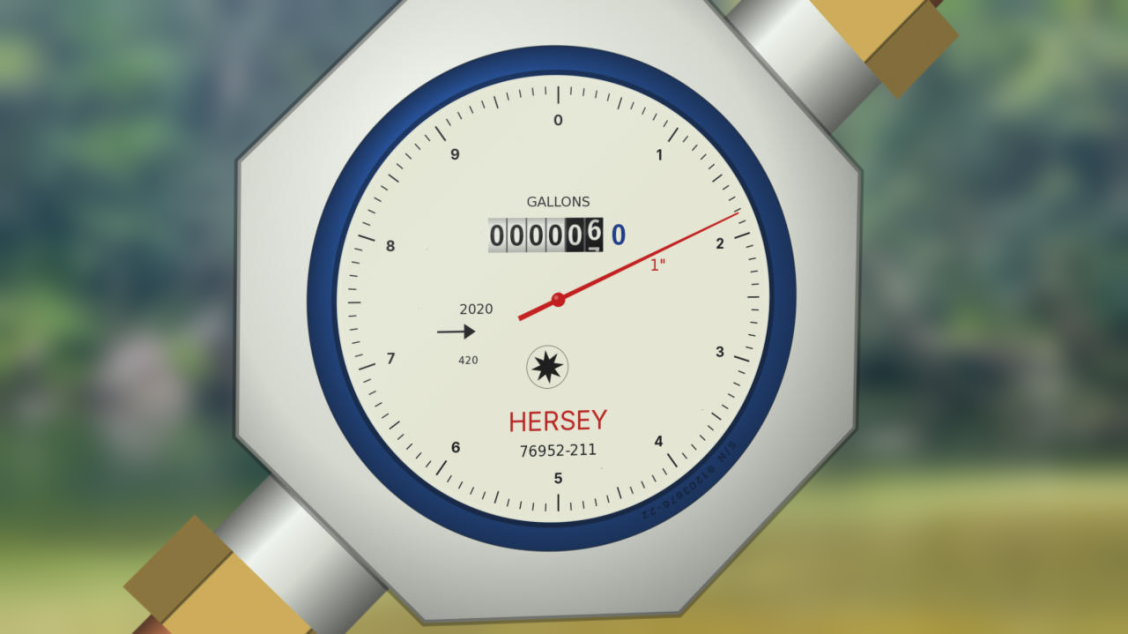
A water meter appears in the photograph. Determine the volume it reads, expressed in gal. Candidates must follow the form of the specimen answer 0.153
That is 61.8
